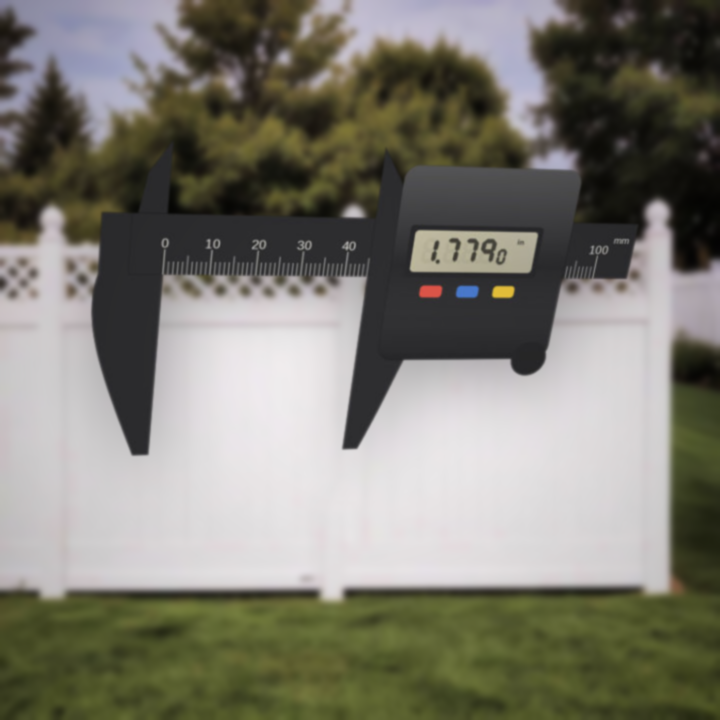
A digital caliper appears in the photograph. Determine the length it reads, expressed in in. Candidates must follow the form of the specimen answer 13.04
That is 1.7790
